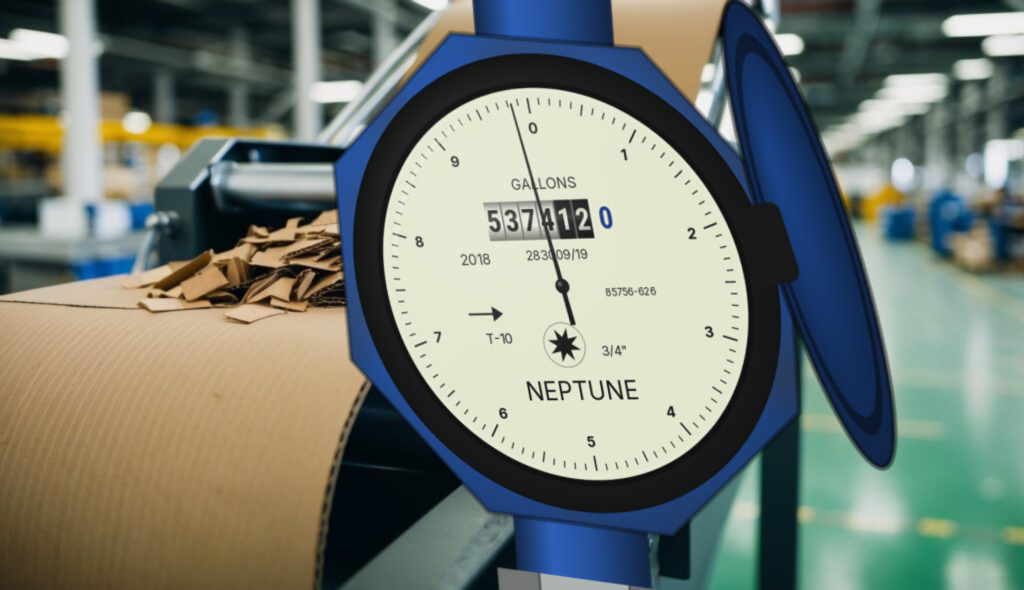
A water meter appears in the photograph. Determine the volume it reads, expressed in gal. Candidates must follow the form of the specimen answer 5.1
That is 5374119.8
